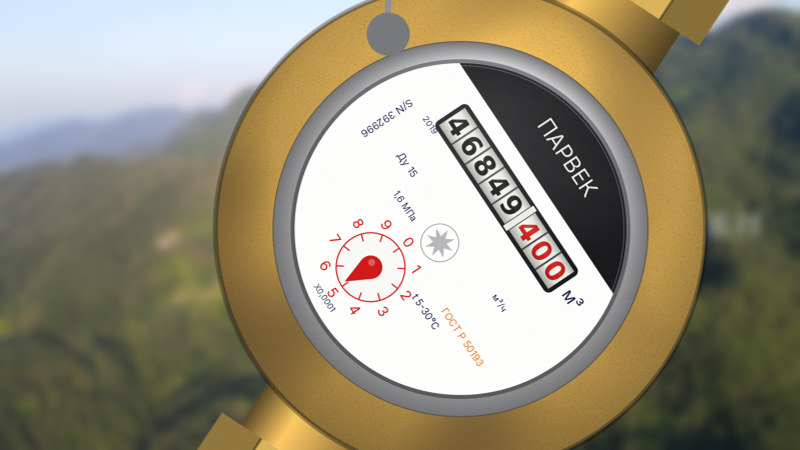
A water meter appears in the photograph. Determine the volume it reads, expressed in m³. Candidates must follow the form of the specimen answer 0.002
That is 46849.4005
